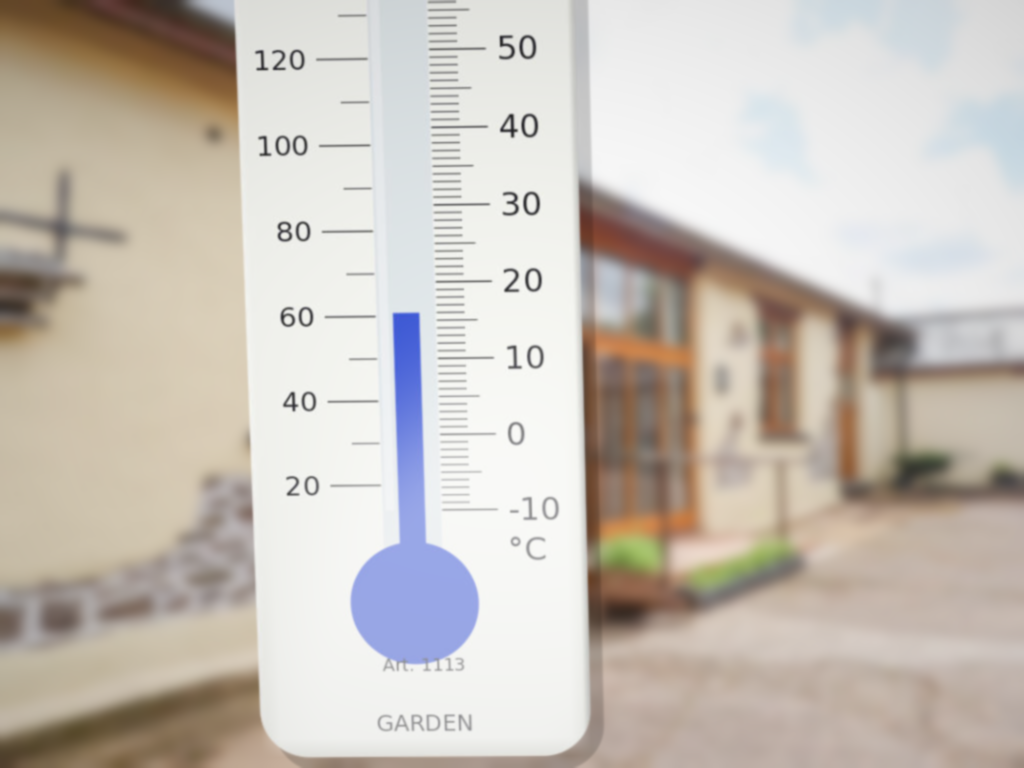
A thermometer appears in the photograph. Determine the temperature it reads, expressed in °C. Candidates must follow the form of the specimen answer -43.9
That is 16
